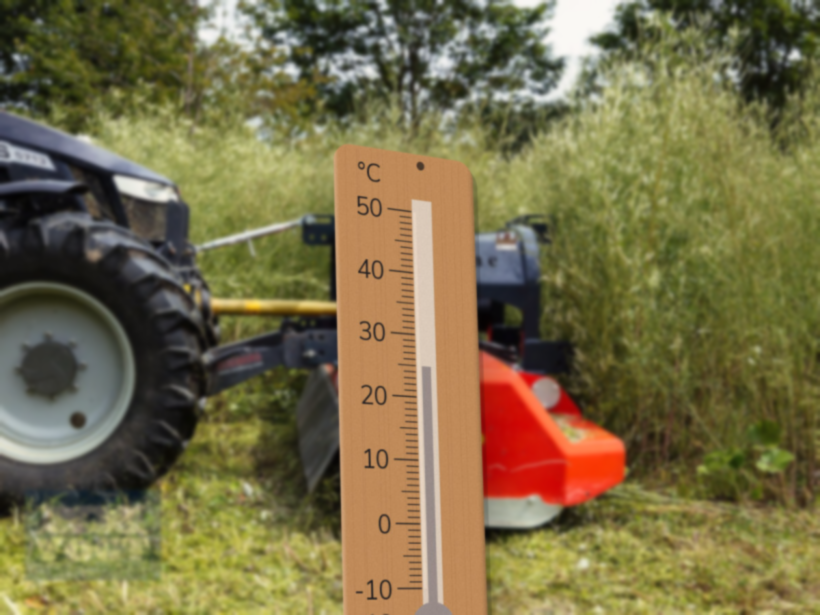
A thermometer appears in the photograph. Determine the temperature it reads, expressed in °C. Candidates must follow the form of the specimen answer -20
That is 25
